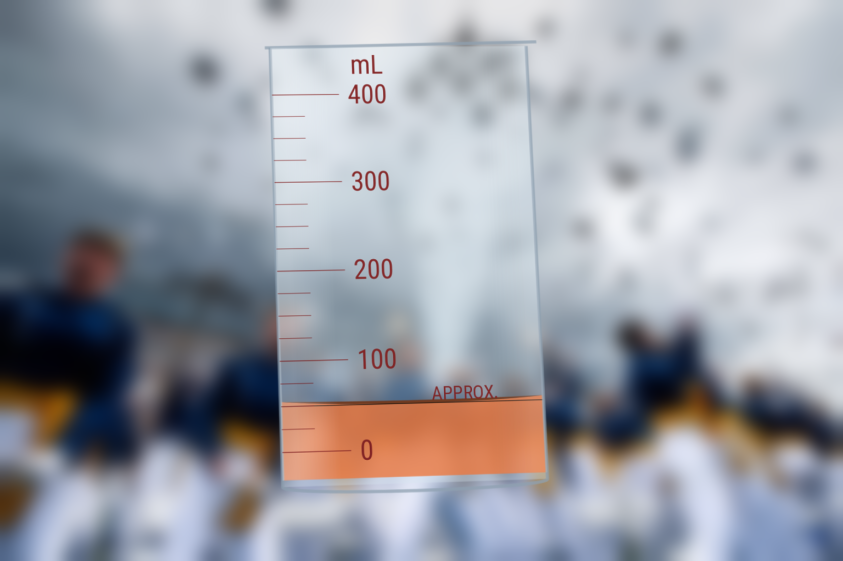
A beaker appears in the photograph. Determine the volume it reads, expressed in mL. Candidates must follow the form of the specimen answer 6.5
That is 50
